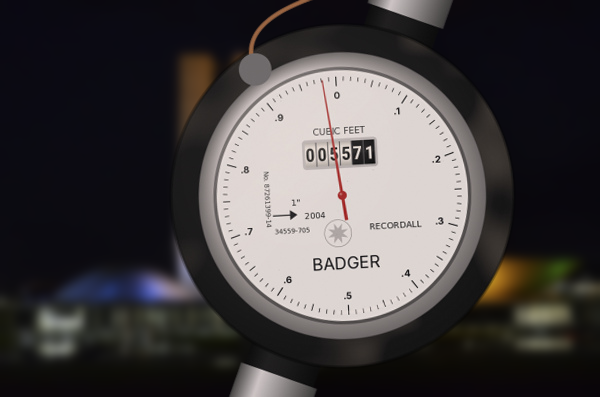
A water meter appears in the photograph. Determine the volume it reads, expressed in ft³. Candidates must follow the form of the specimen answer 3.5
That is 5570.98
